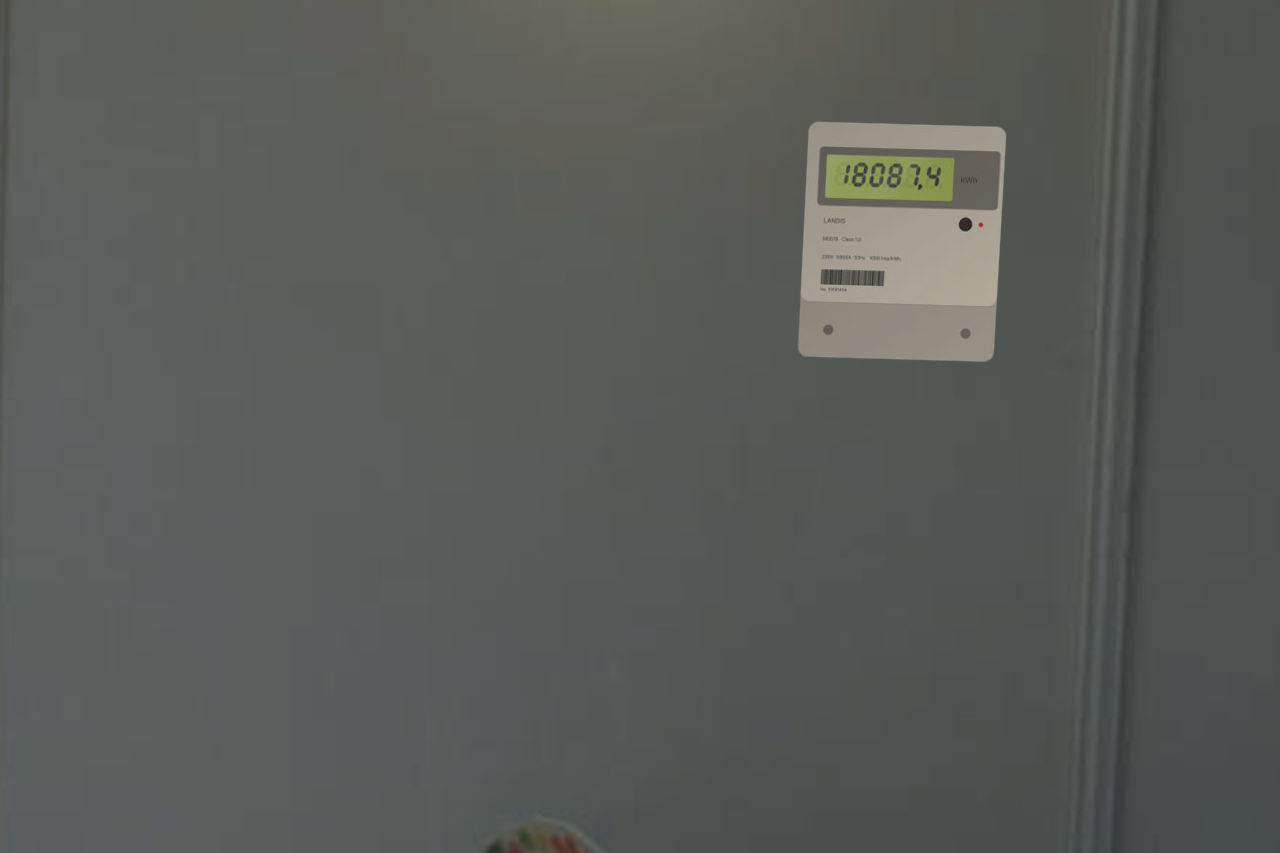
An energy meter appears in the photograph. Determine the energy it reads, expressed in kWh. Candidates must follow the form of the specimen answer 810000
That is 18087.4
